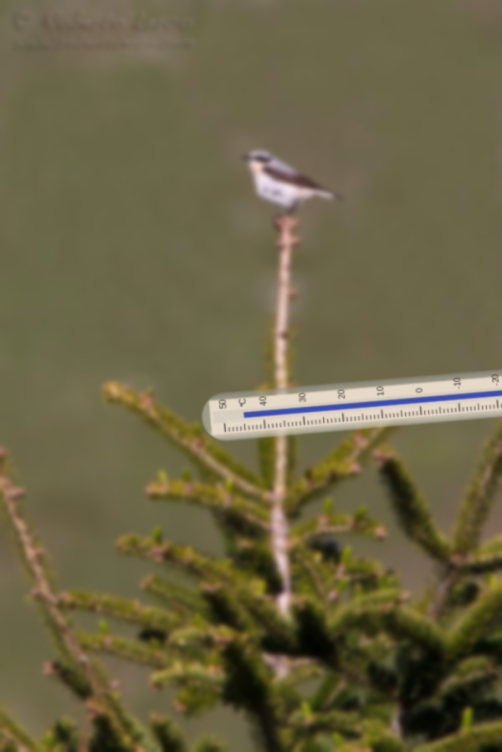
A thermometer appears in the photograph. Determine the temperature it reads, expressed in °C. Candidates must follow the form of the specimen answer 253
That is 45
